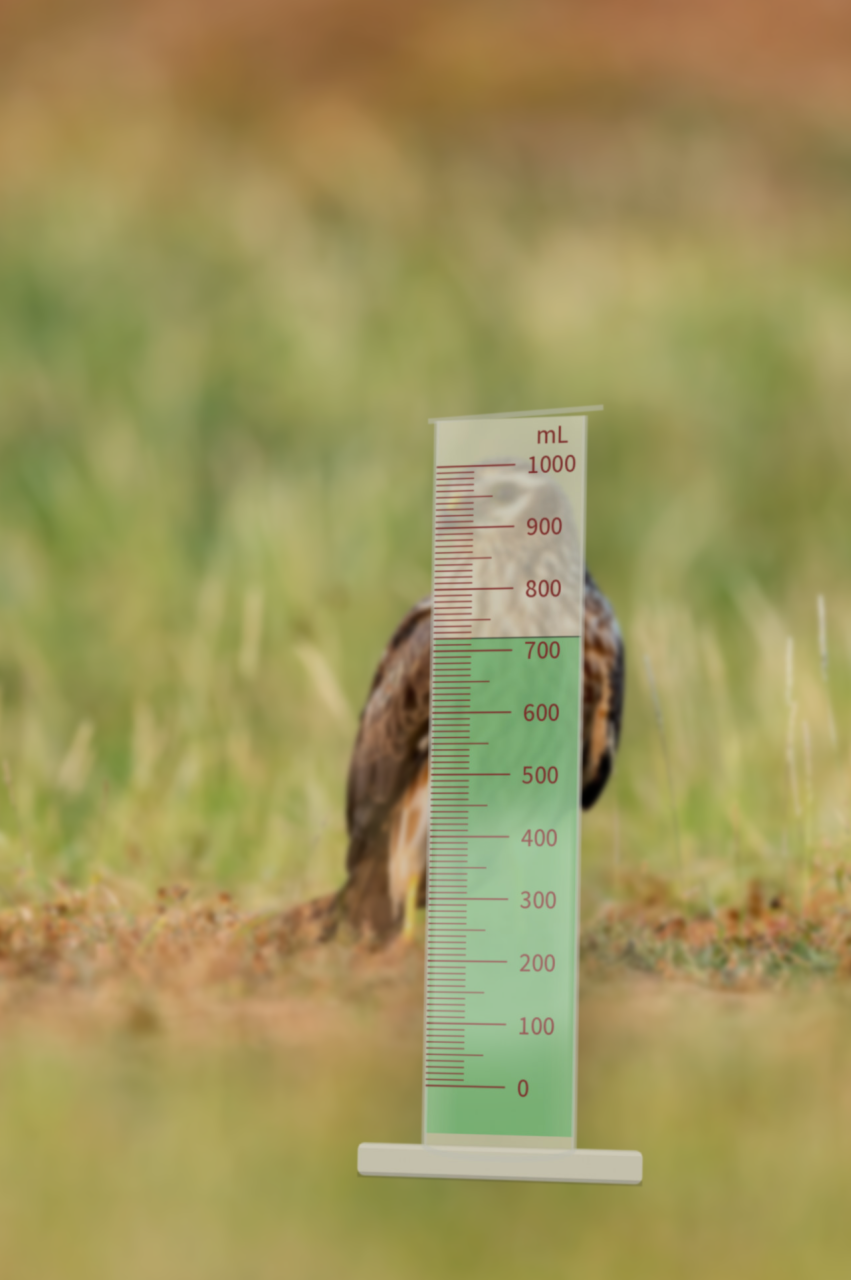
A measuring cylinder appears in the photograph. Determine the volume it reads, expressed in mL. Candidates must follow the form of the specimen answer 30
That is 720
